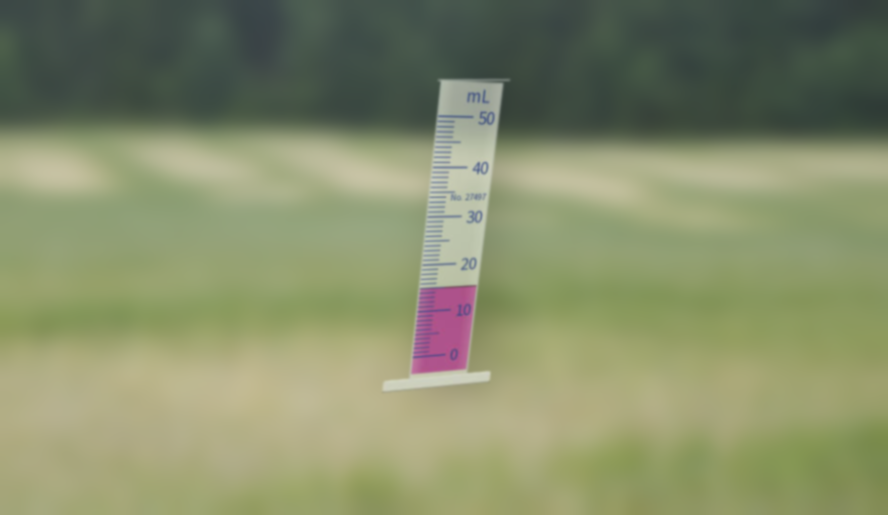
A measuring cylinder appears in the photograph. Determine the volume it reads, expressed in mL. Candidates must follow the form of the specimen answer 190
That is 15
